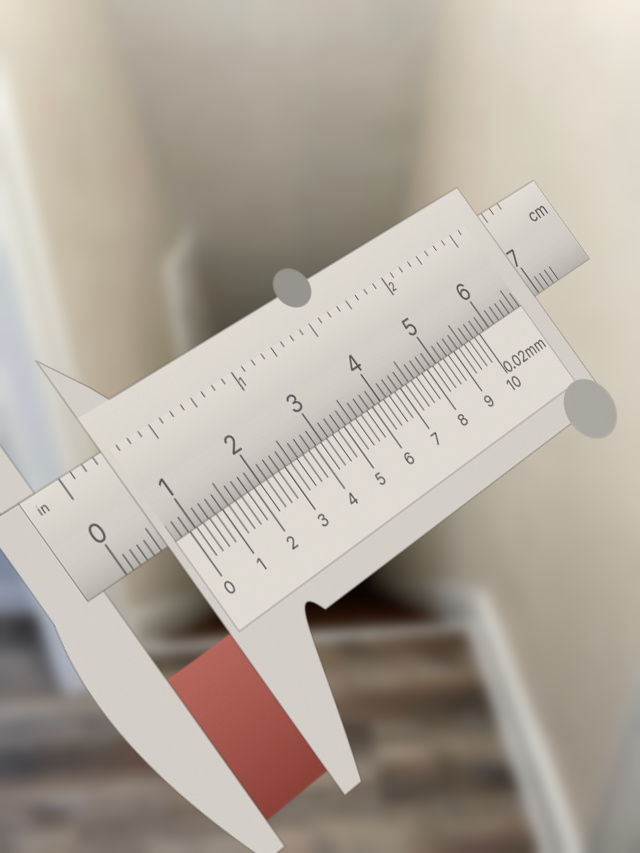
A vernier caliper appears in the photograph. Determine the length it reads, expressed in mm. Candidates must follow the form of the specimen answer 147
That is 9.2
